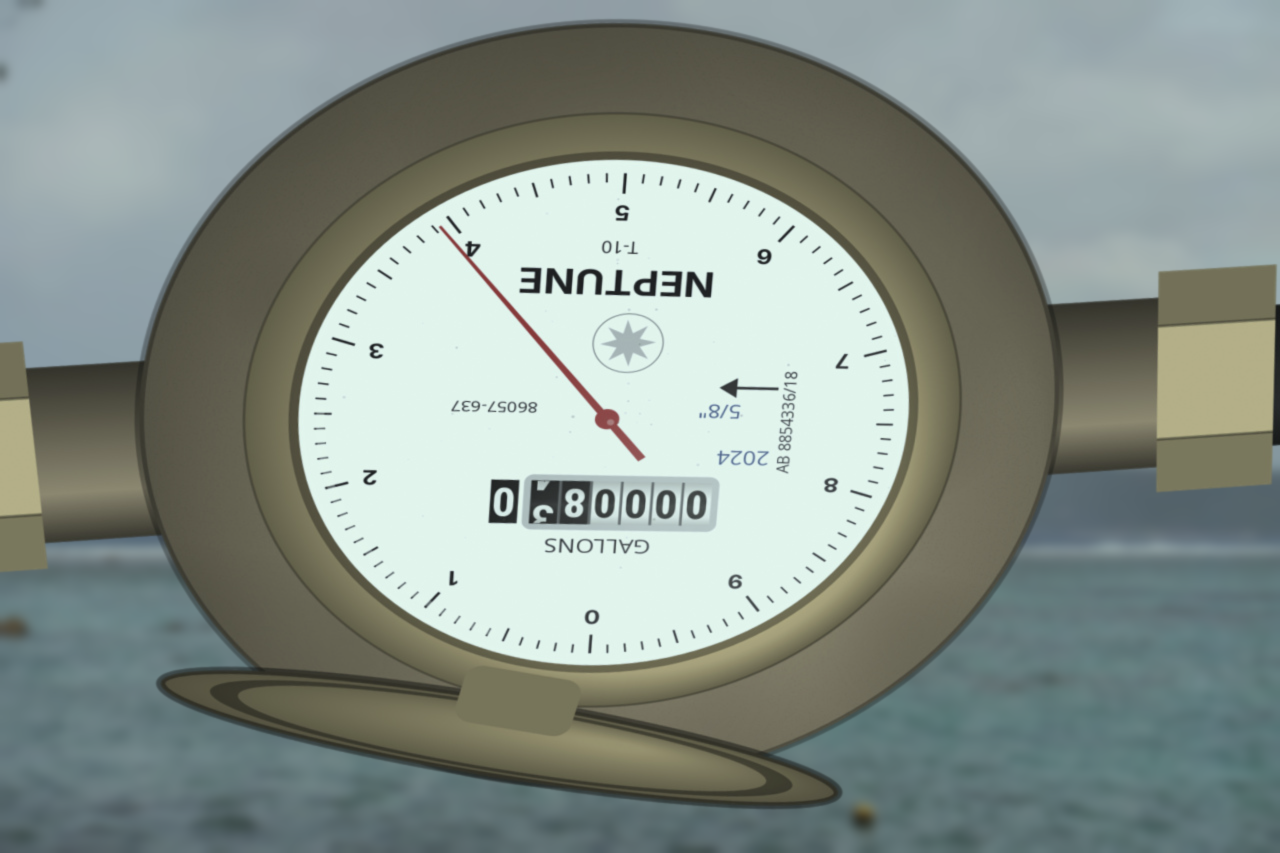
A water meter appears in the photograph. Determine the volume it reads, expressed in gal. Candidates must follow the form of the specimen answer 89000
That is 833.9
